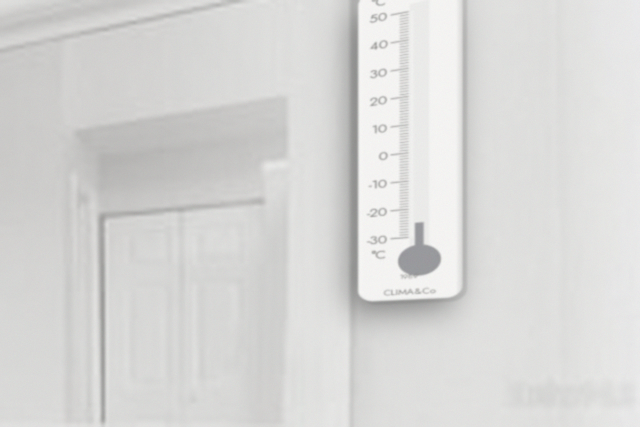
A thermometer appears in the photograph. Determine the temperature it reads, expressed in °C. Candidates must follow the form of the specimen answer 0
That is -25
